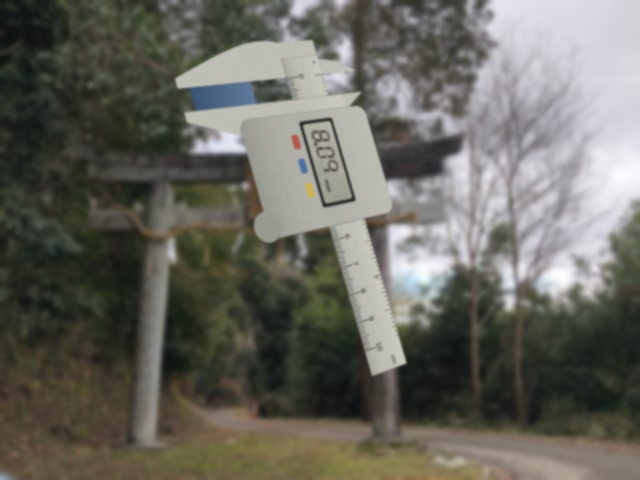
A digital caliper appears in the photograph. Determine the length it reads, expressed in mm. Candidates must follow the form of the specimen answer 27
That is 8.09
